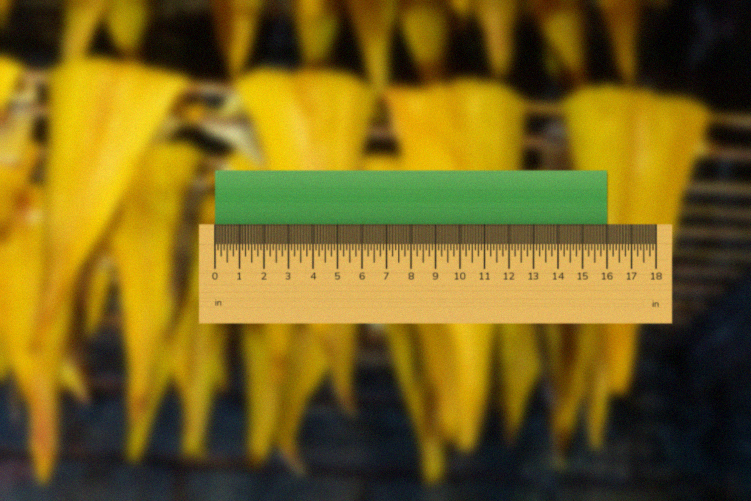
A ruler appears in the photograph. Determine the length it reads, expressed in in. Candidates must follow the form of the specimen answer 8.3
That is 16
